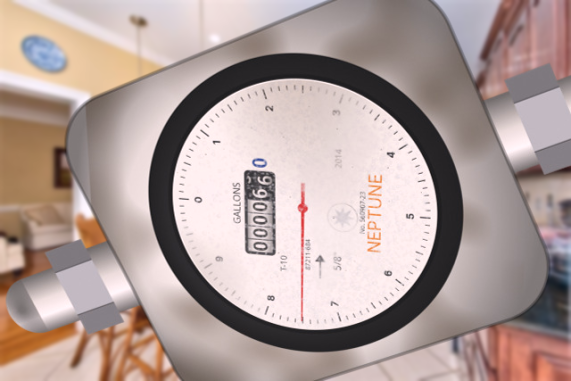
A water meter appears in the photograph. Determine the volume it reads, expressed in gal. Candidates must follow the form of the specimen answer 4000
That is 657.5
